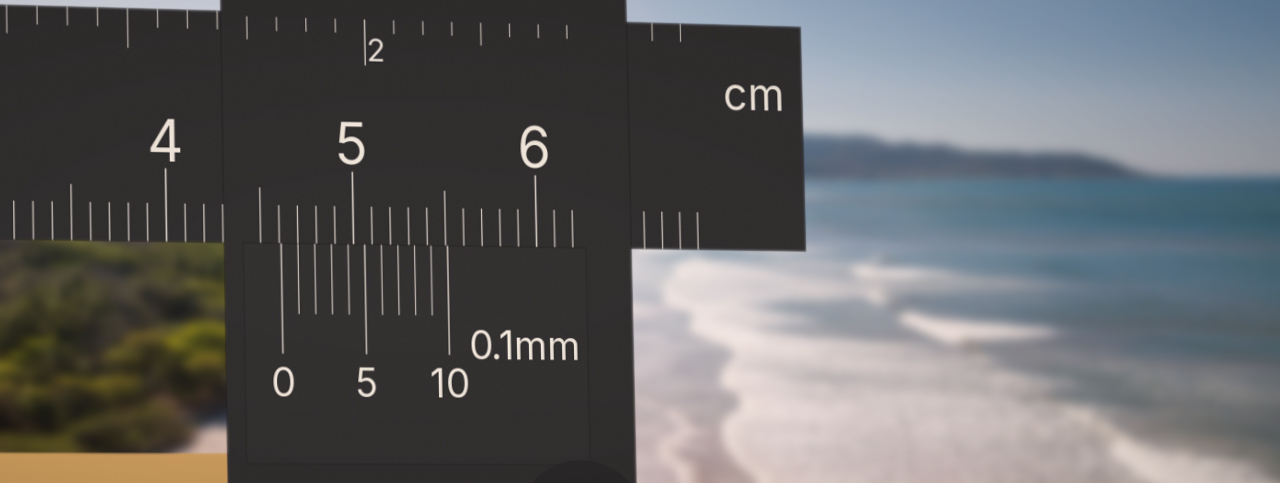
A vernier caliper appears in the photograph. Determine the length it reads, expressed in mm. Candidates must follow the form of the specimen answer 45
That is 46.1
